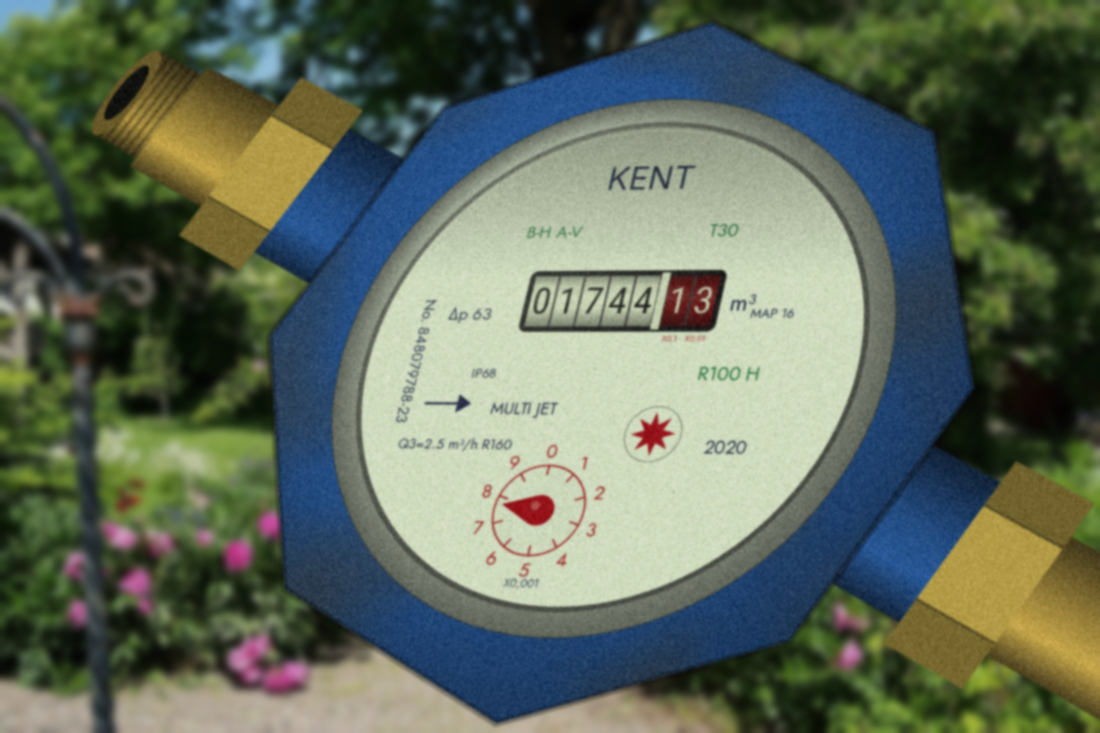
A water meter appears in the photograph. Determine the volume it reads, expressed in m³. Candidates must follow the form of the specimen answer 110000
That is 1744.137
